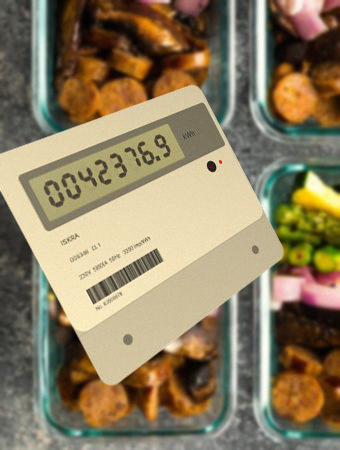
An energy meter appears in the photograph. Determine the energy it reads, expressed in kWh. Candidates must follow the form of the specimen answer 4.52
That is 42376.9
